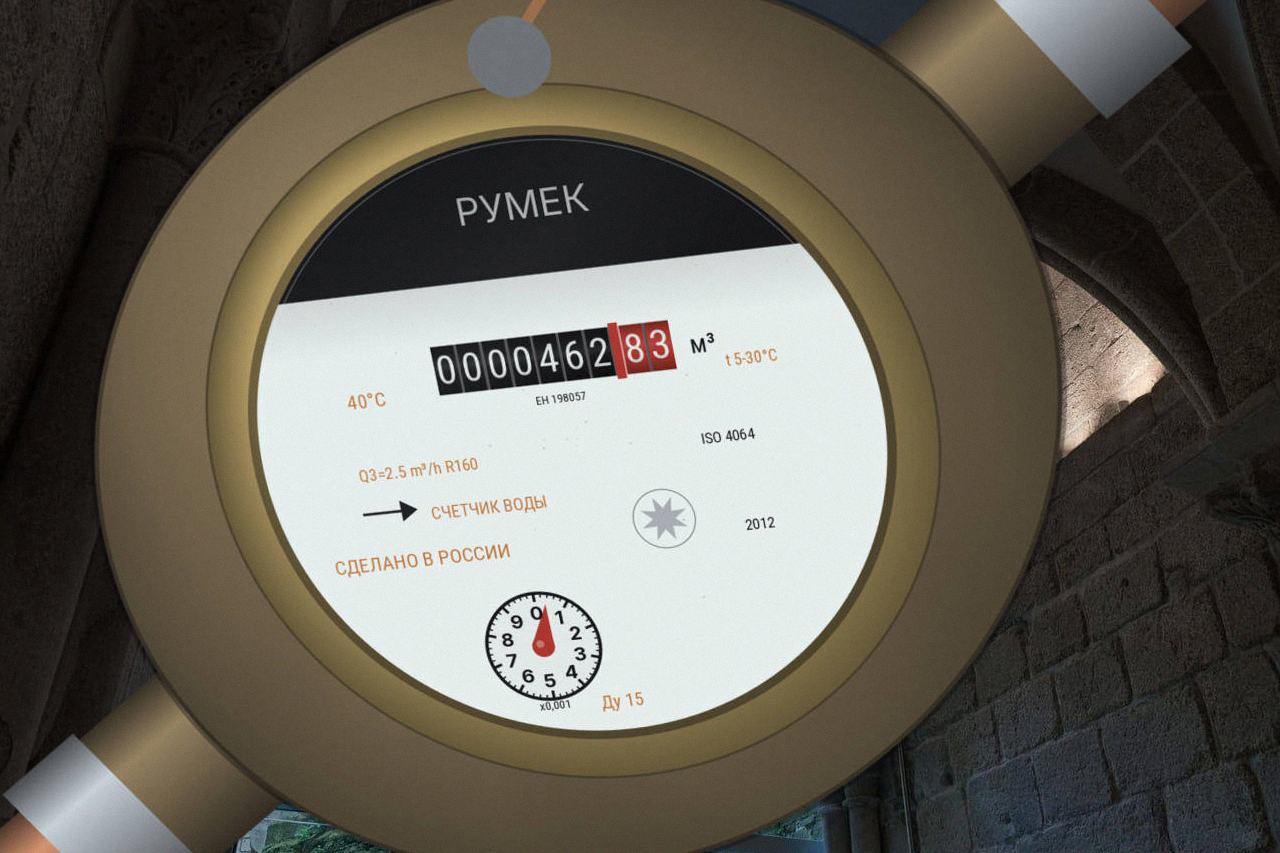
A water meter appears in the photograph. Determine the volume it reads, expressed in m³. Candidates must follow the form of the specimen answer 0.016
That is 462.830
